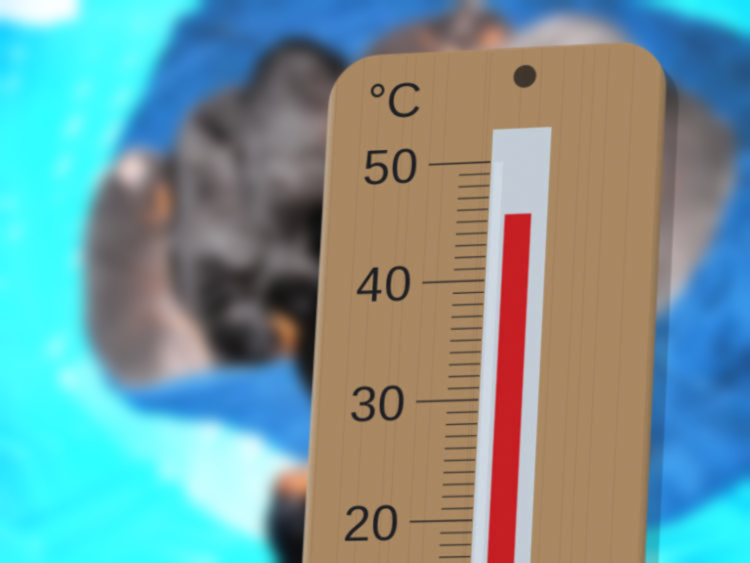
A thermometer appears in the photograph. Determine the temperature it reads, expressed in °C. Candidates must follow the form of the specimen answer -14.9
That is 45.5
